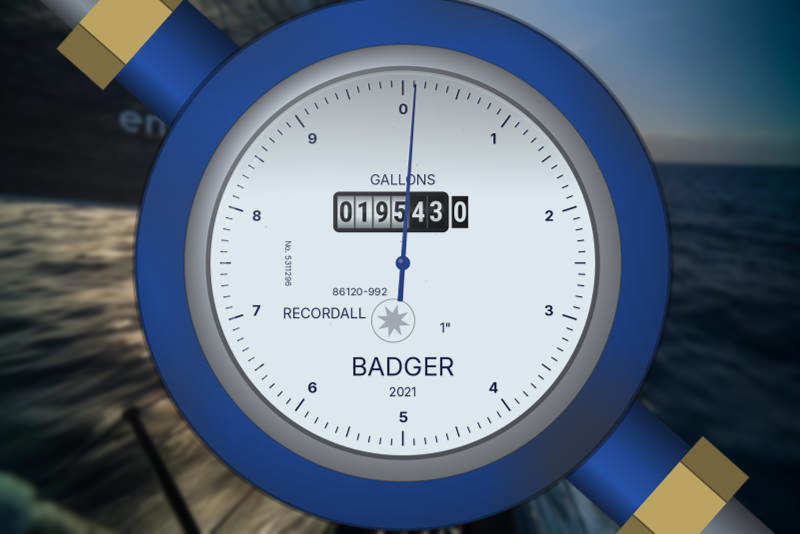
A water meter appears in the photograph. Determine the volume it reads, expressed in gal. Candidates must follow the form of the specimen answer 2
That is 195430.1
